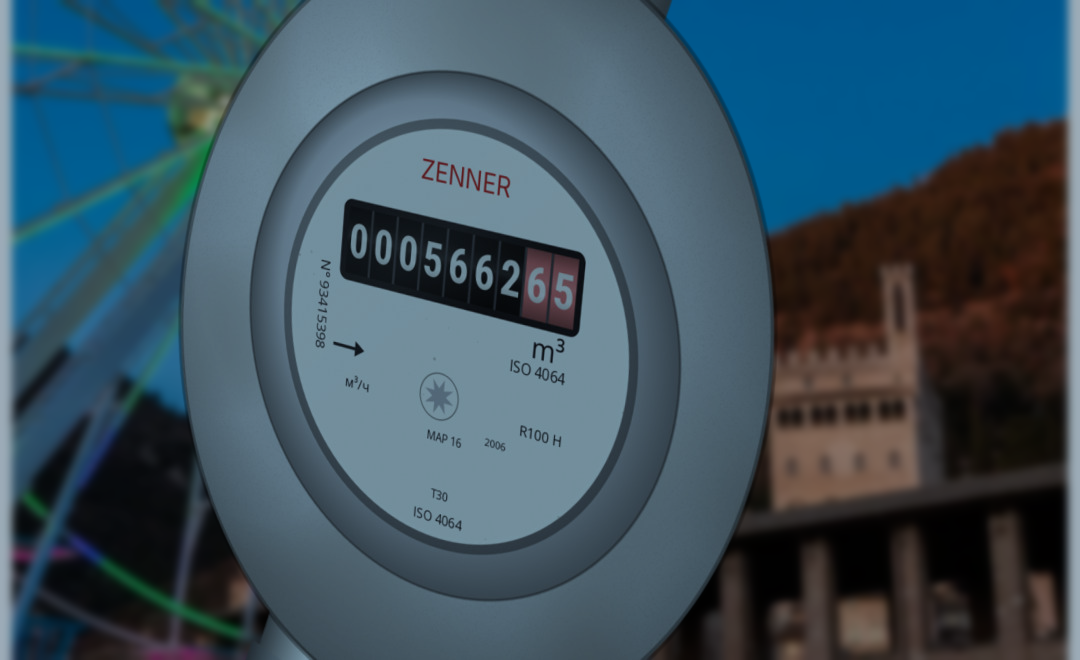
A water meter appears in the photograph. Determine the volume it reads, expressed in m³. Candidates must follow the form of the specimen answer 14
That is 5662.65
